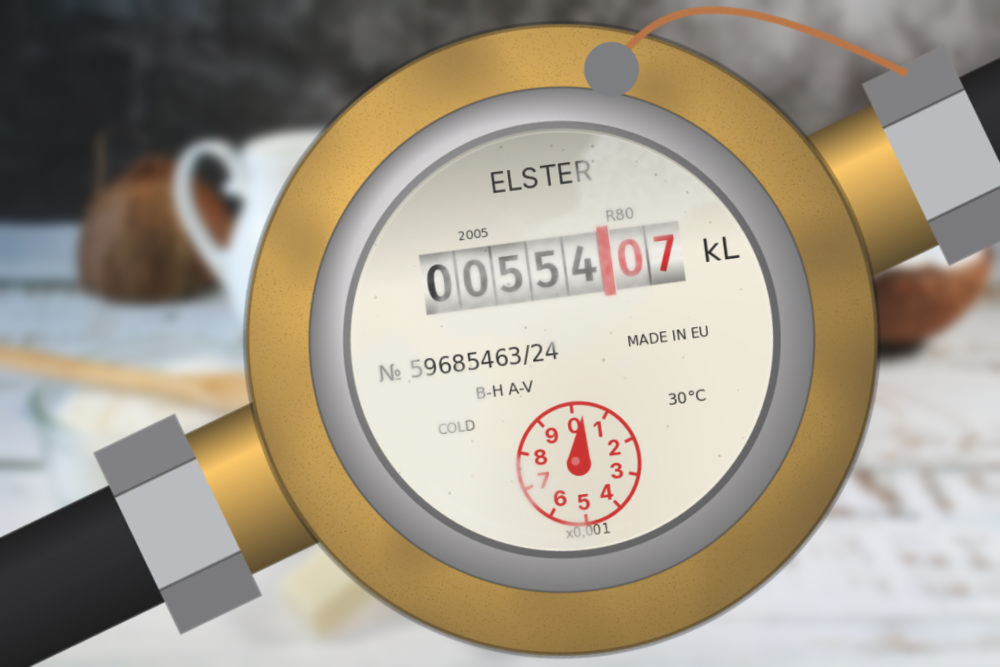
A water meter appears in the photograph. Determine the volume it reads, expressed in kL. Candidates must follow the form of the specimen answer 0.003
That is 554.070
